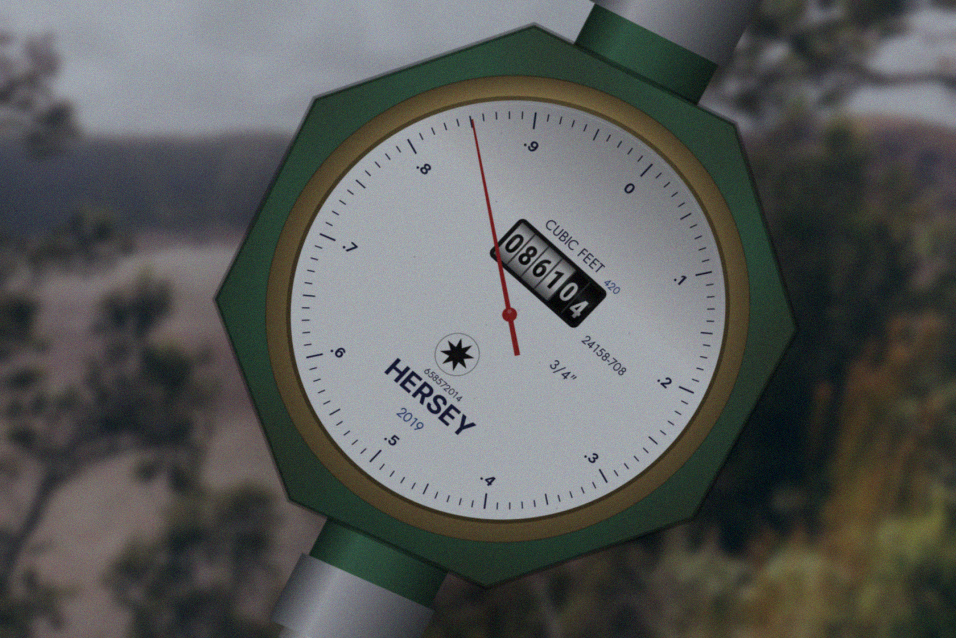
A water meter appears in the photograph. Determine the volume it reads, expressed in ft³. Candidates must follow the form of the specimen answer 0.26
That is 86103.85
